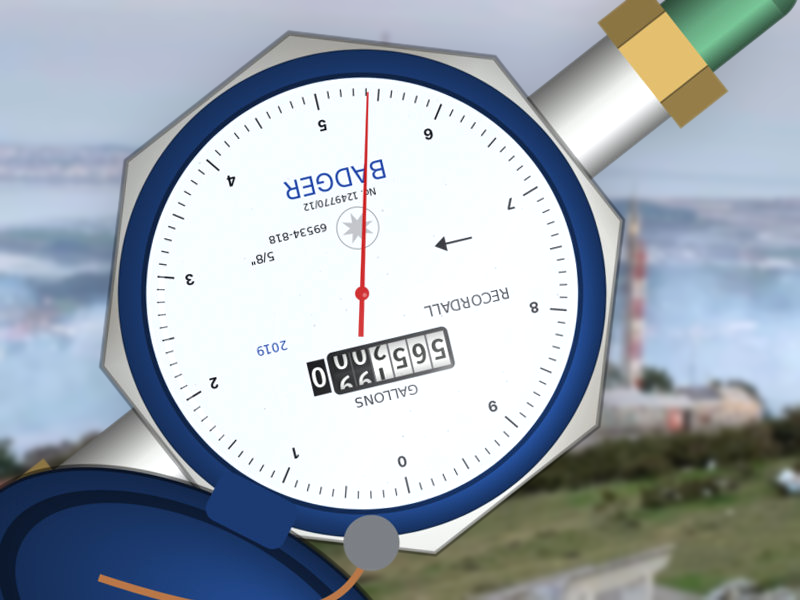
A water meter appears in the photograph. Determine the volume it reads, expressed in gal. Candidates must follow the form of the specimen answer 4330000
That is 5651995.4
